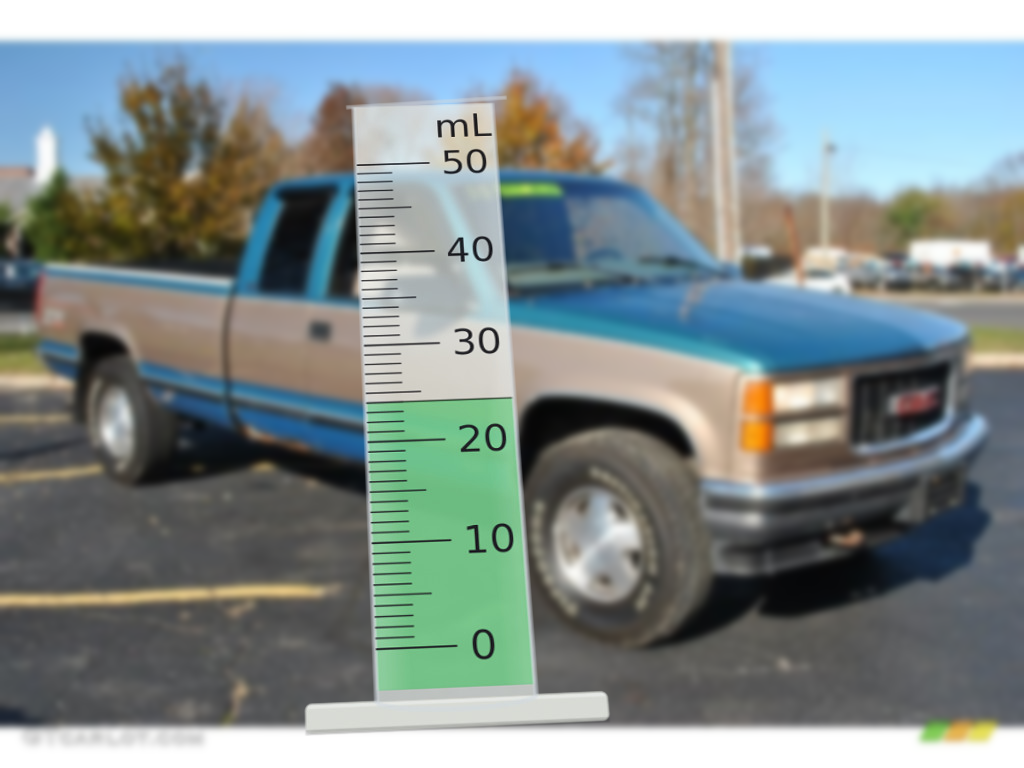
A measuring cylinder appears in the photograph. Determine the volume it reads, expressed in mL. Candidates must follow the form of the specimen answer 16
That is 24
